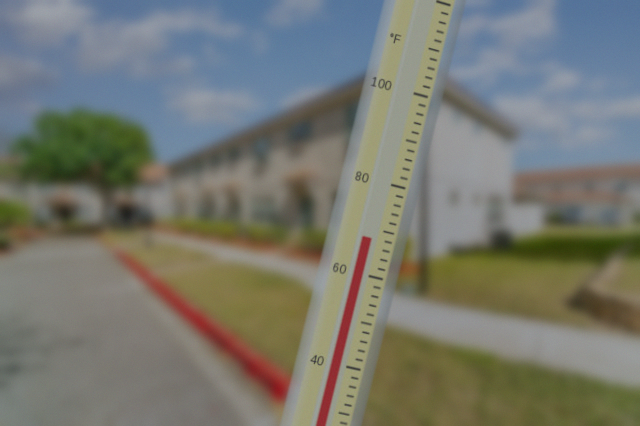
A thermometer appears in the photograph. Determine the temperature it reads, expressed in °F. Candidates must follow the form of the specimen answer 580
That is 68
